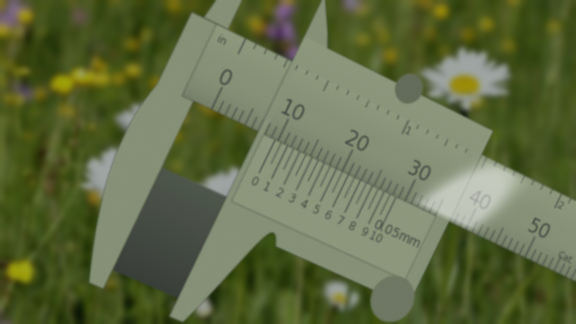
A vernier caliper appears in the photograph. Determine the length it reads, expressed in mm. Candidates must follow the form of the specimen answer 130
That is 9.6
